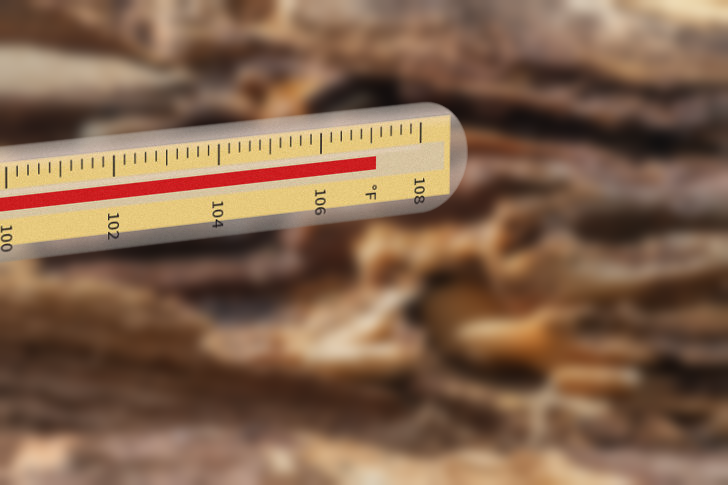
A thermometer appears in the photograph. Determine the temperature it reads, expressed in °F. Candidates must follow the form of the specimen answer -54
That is 107.1
